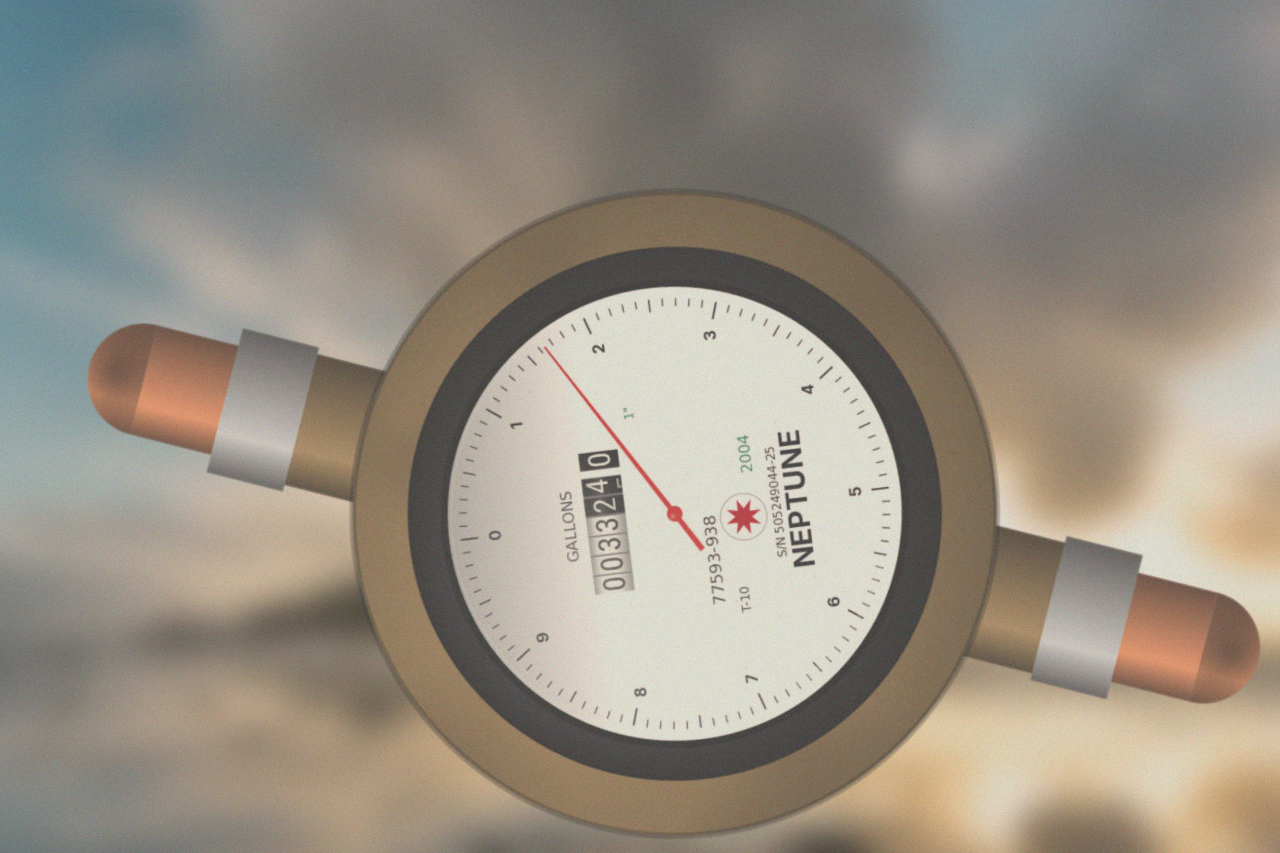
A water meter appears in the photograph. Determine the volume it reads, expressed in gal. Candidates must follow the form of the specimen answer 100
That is 33241.6
